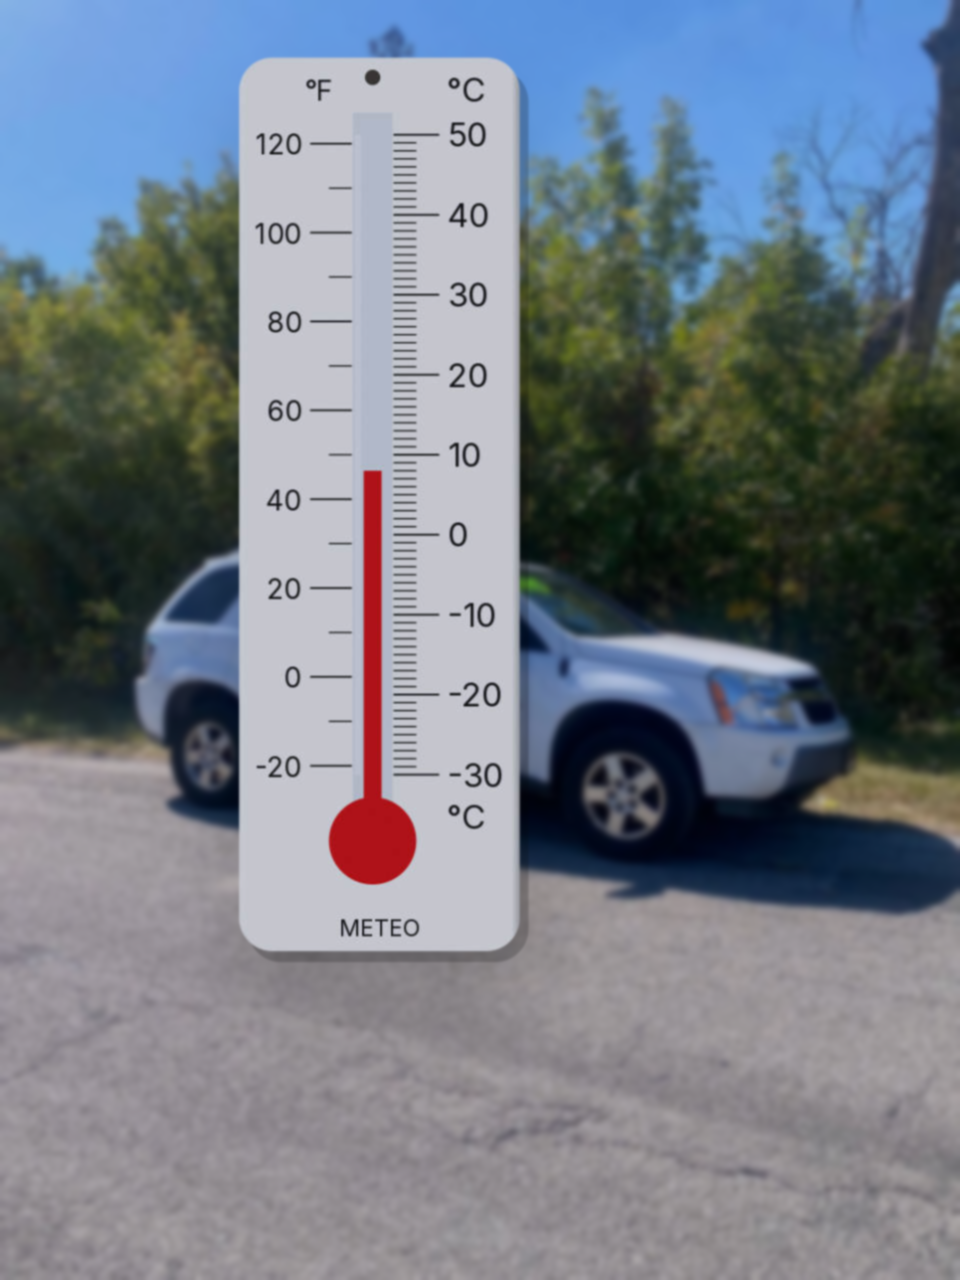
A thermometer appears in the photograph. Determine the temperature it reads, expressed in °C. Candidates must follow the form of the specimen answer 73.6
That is 8
